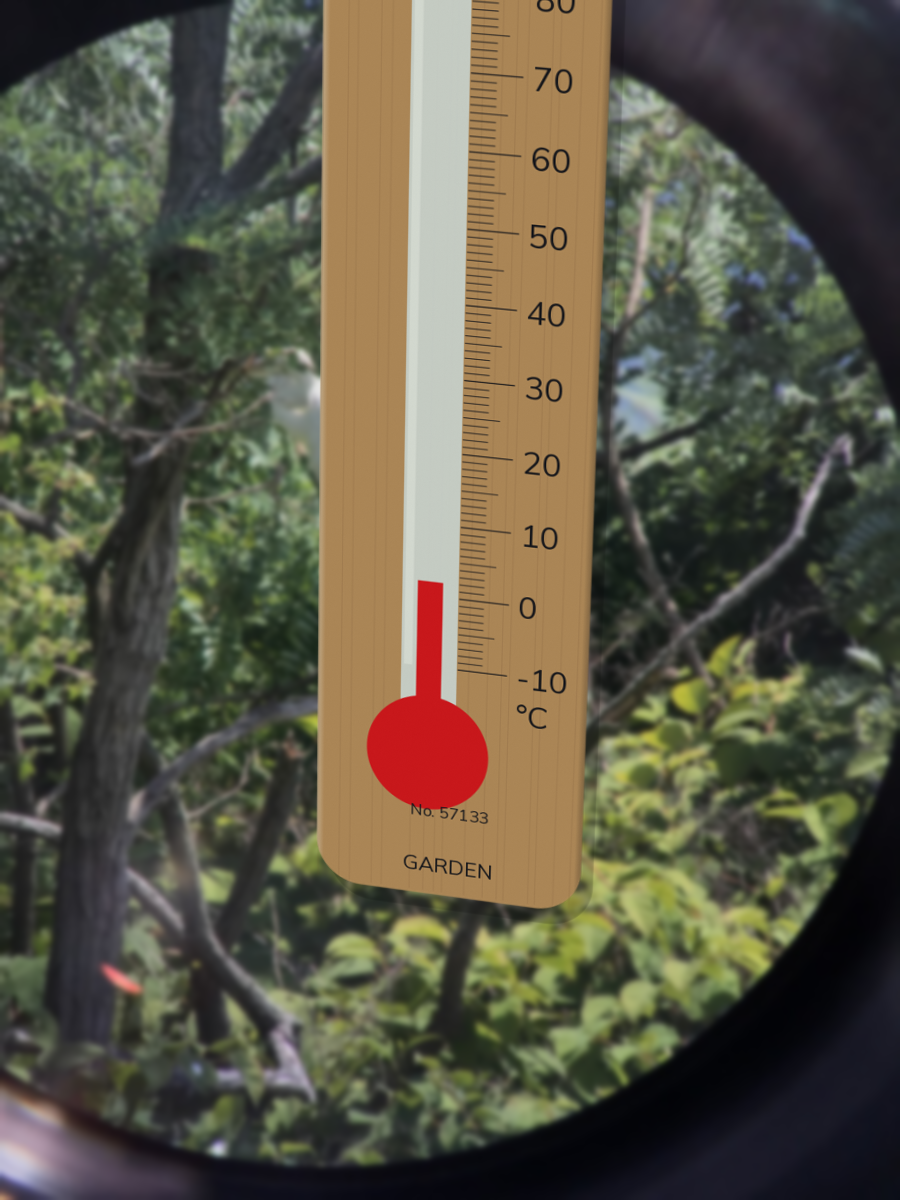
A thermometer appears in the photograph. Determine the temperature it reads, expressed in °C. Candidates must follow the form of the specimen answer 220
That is 2
